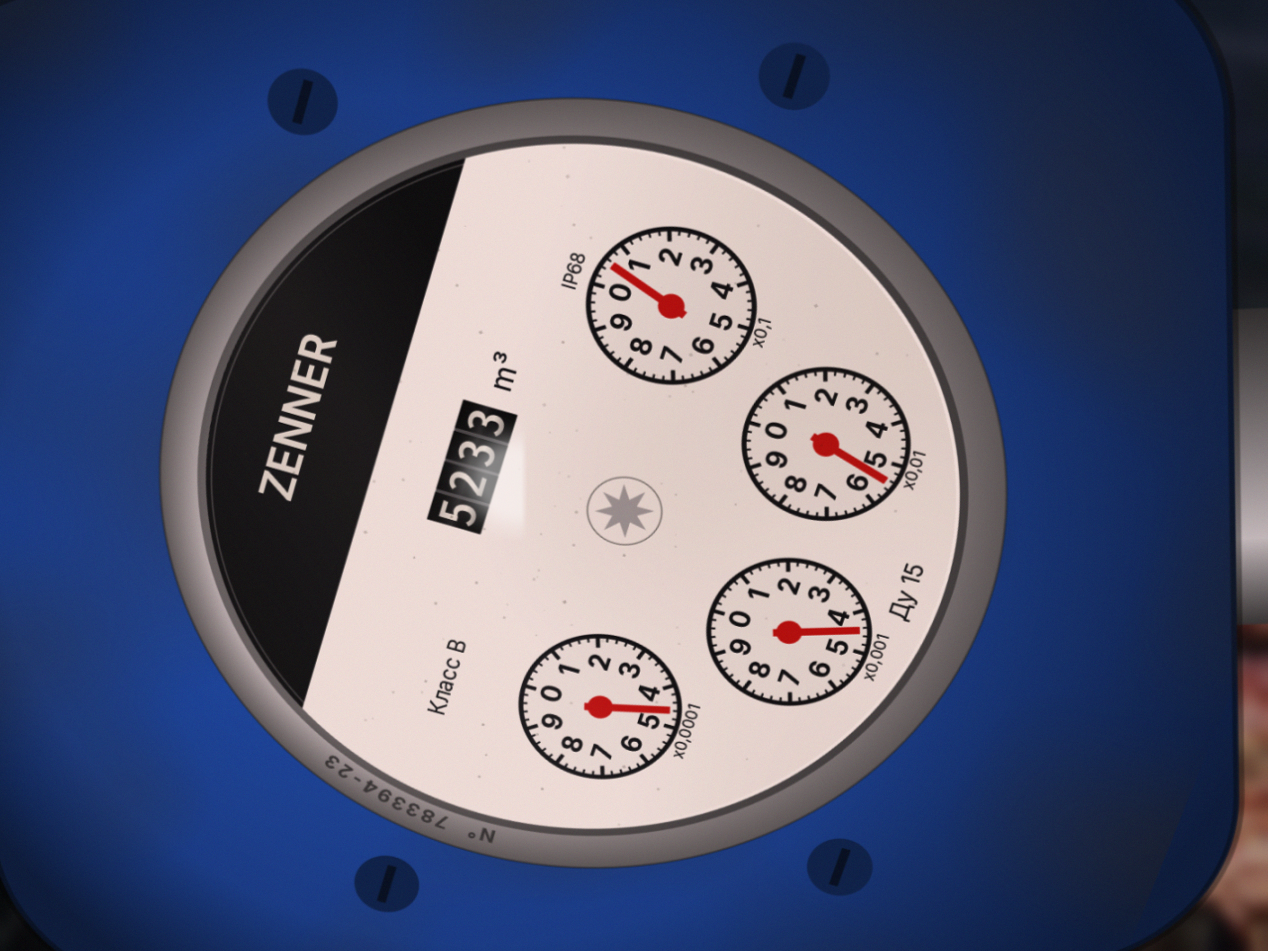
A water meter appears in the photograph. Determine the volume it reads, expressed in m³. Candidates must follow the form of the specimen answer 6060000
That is 5233.0544
